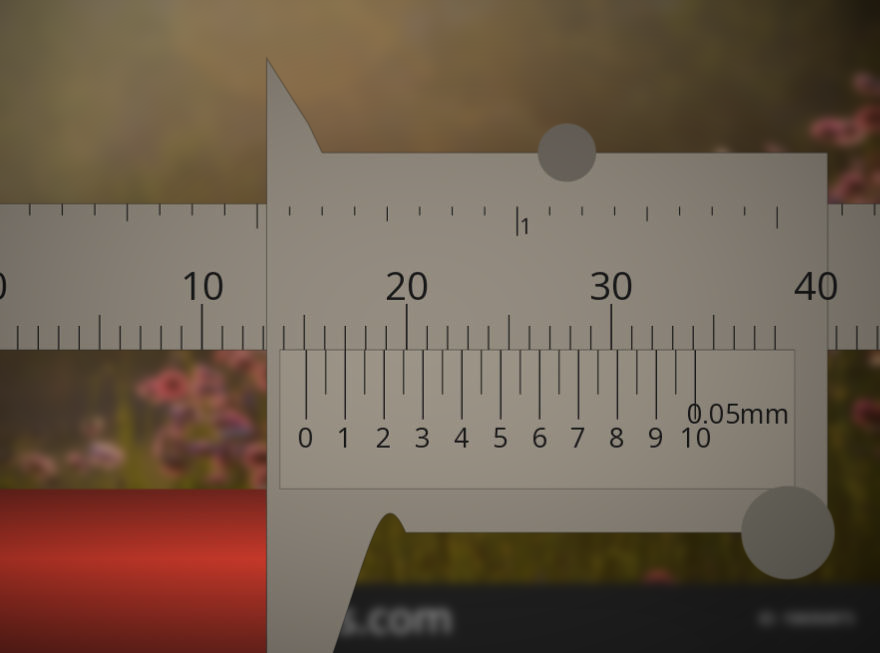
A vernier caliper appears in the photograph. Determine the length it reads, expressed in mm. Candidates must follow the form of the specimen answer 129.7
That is 15.1
